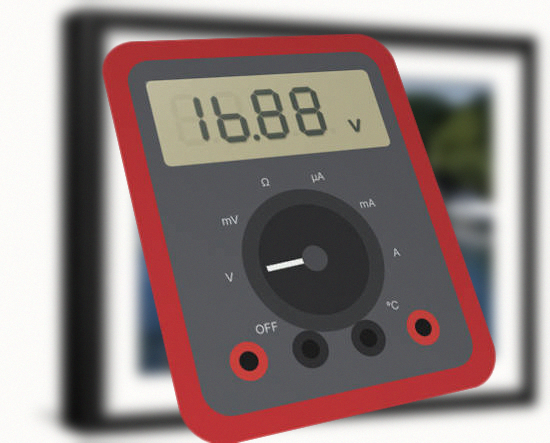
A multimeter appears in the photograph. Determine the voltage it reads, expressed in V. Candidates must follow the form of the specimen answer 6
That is 16.88
